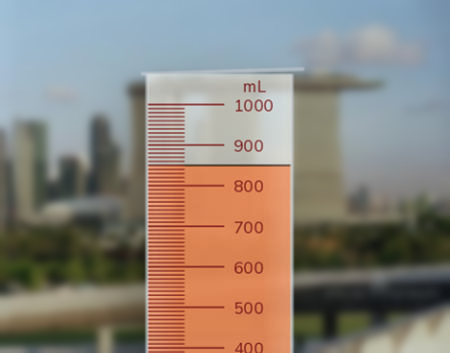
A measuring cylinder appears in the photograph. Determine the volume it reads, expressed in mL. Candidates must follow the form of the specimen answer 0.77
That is 850
